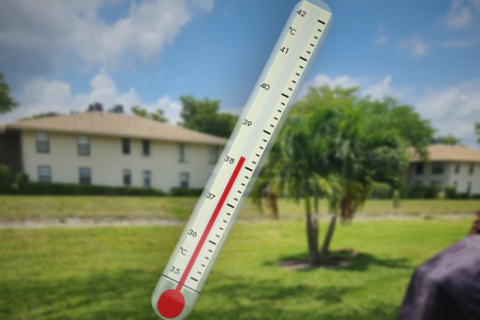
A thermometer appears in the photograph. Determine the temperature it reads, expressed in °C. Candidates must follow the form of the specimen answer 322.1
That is 38.2
